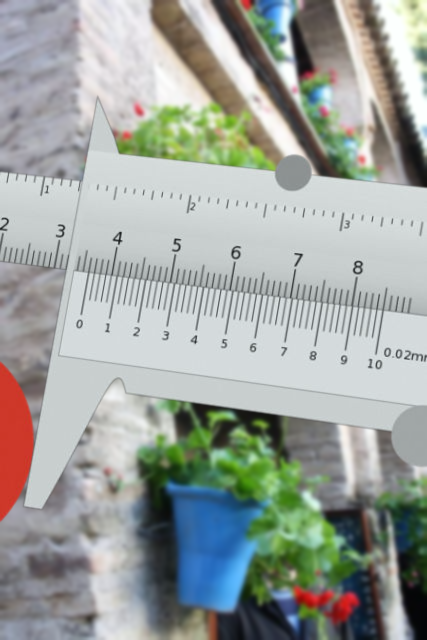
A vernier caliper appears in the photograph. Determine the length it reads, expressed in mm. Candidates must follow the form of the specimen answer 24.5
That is 36.0
